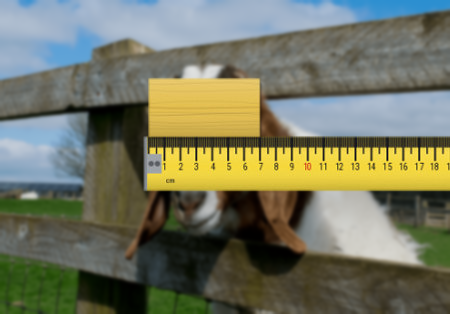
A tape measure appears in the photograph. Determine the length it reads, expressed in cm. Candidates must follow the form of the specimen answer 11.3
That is 7
